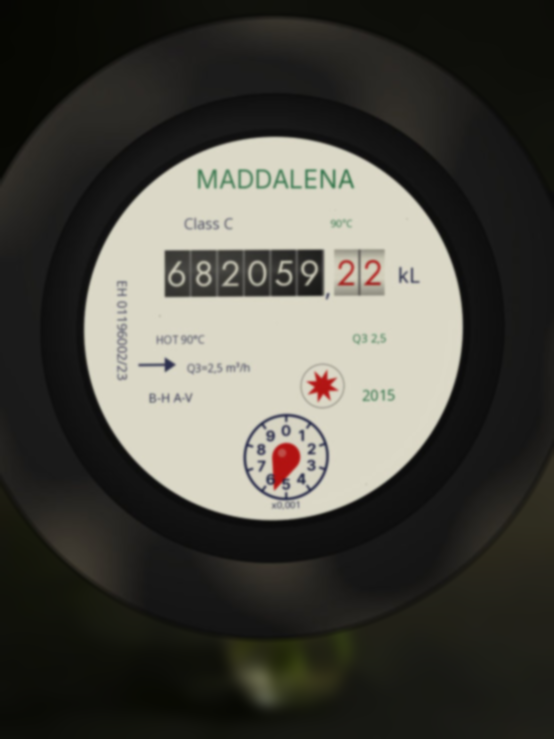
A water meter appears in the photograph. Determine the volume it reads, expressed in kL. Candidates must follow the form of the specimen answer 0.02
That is 682059.225
